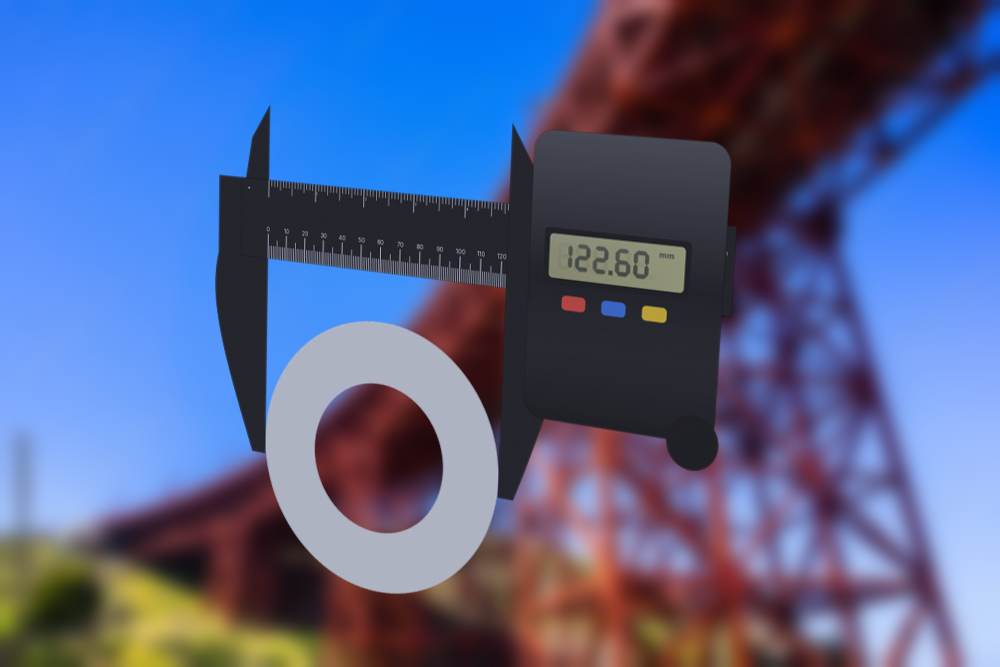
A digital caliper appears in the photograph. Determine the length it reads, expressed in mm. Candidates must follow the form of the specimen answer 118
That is 122.60
